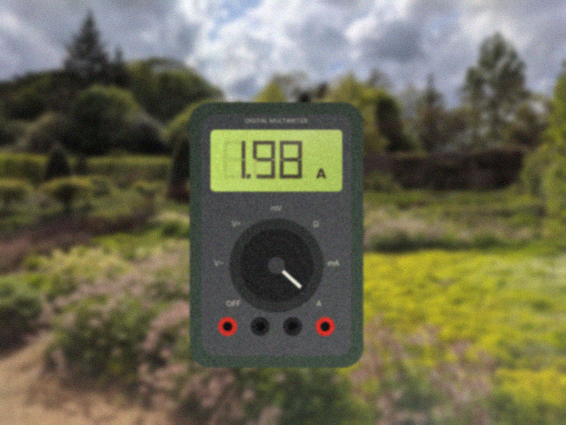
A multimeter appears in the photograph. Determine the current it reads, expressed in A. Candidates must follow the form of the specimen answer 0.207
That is 1.98
